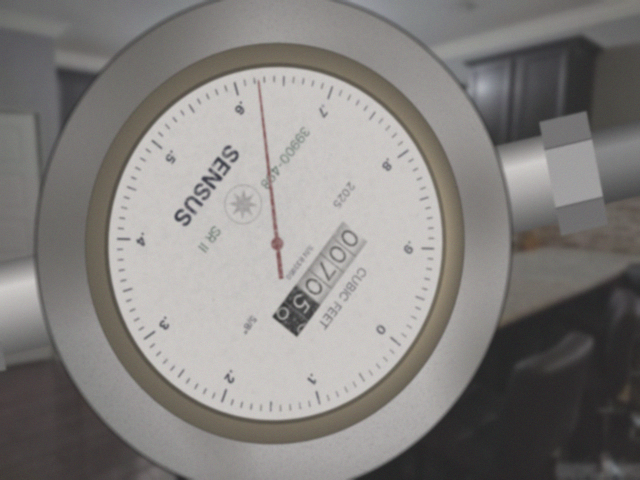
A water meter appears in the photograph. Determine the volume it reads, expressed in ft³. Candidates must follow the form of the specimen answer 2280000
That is 7058.62
